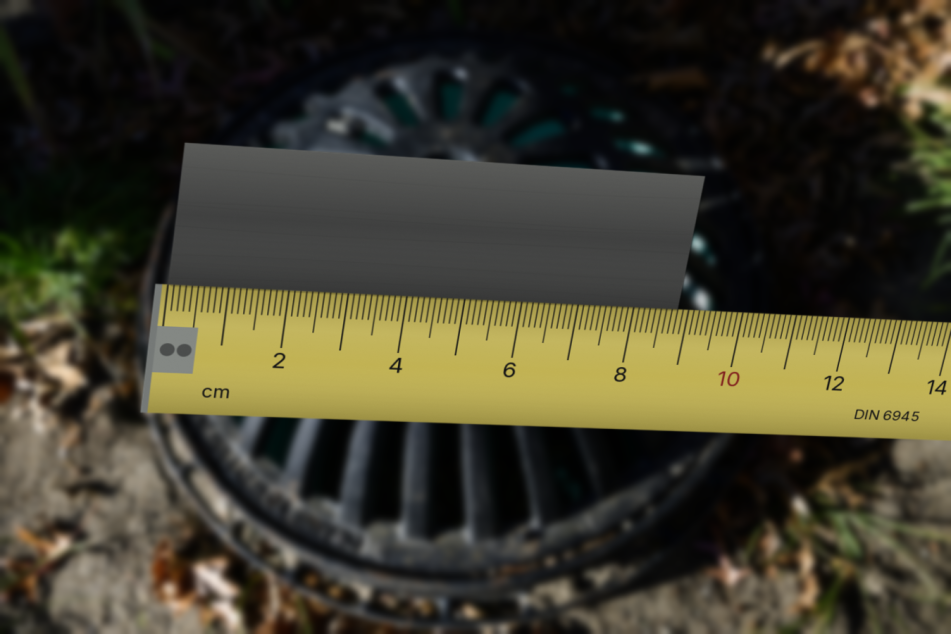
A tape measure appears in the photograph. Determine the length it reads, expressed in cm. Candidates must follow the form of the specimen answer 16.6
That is 8.8
